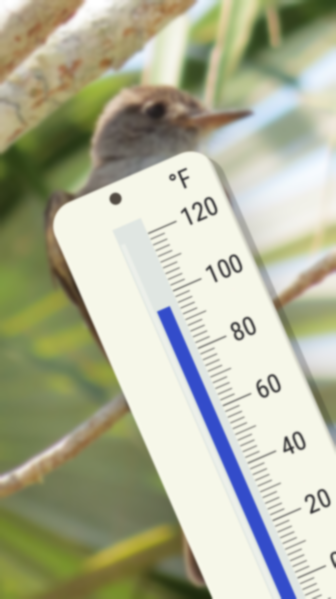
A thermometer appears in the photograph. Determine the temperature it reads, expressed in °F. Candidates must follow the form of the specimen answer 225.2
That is 96
